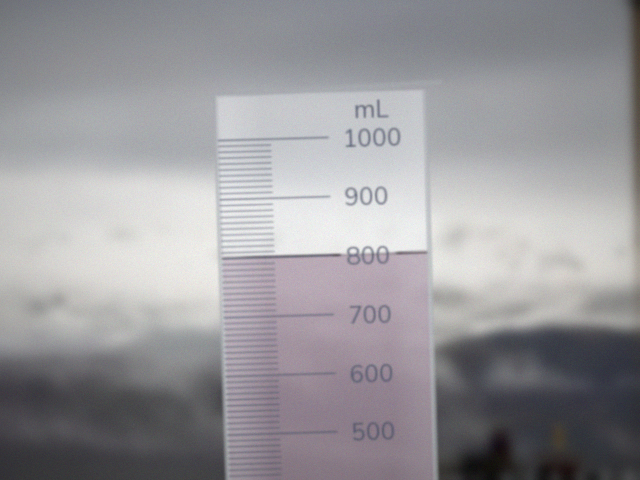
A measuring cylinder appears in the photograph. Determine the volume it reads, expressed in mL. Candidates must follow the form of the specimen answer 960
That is 800
